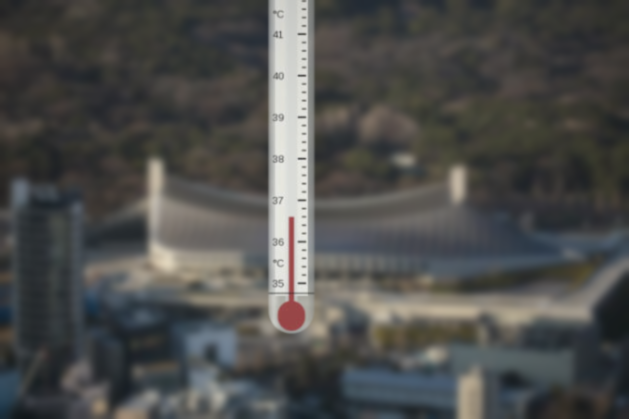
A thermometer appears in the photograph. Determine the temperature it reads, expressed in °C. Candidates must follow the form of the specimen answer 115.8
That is 36.6
